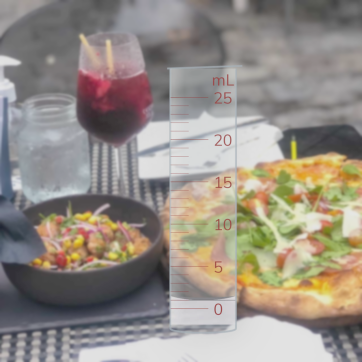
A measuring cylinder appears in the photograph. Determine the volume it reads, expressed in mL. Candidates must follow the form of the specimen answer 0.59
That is 1
